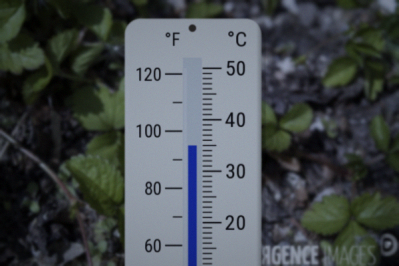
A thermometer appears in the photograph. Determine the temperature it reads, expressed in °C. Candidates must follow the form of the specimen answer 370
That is 35
